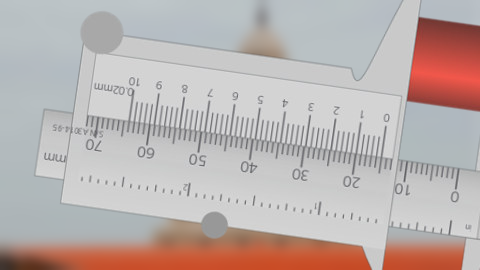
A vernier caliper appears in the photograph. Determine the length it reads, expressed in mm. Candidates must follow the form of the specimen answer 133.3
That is 15.0
